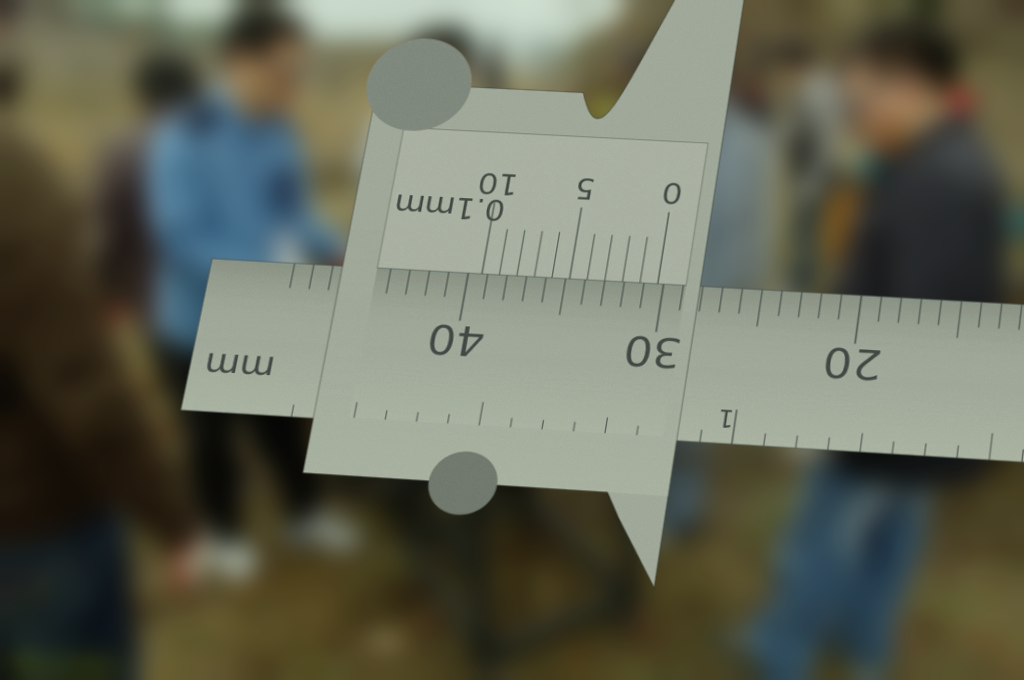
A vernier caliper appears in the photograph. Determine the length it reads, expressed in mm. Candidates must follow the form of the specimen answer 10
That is 30.3
